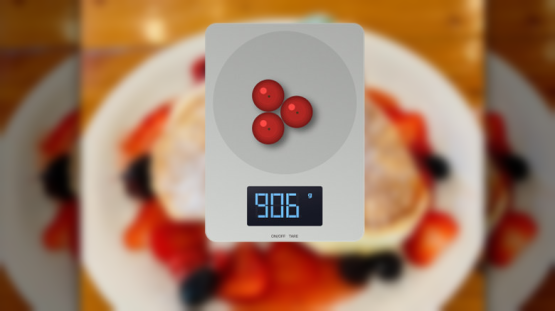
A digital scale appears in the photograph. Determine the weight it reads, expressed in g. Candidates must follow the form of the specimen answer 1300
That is 906
